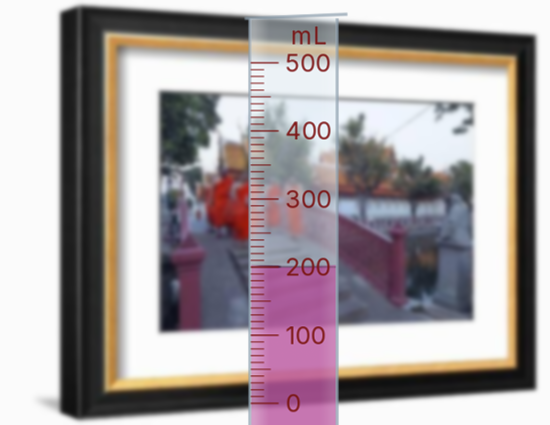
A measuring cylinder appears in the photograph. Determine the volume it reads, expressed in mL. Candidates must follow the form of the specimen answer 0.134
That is 200
